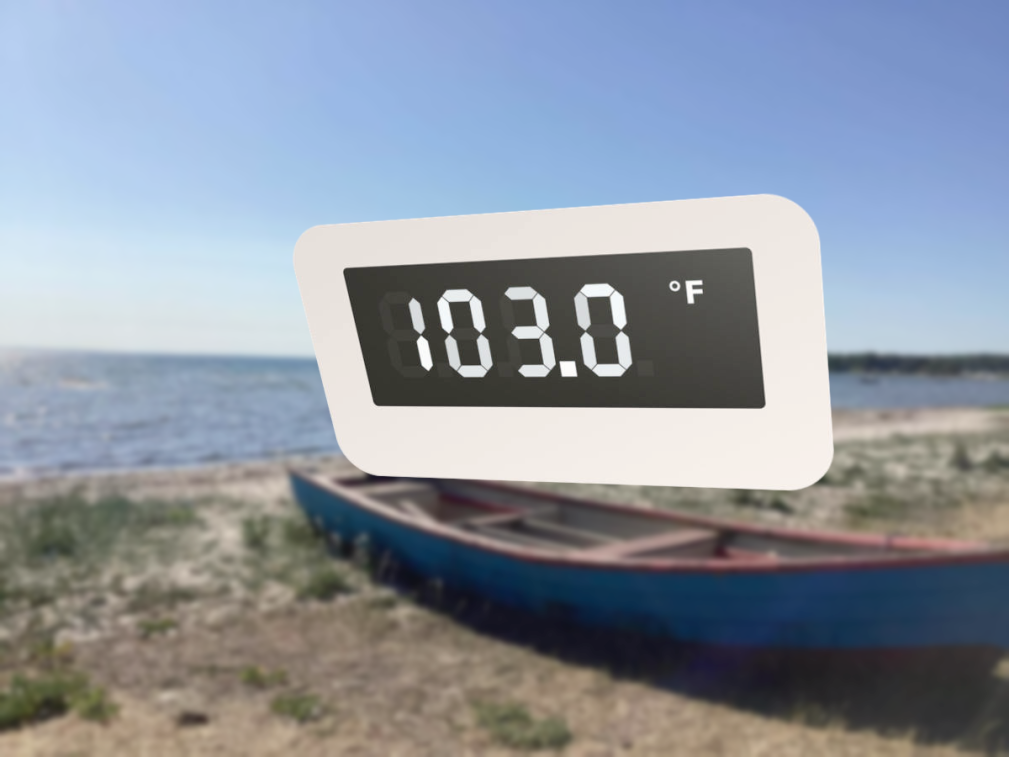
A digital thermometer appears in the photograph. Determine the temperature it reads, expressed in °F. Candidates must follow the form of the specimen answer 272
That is 103.0
